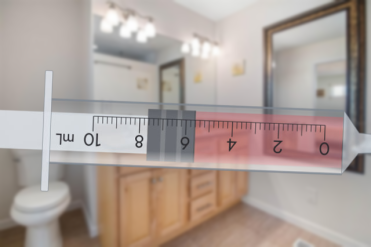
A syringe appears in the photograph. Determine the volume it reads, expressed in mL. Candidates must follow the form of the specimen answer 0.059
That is 5.6
